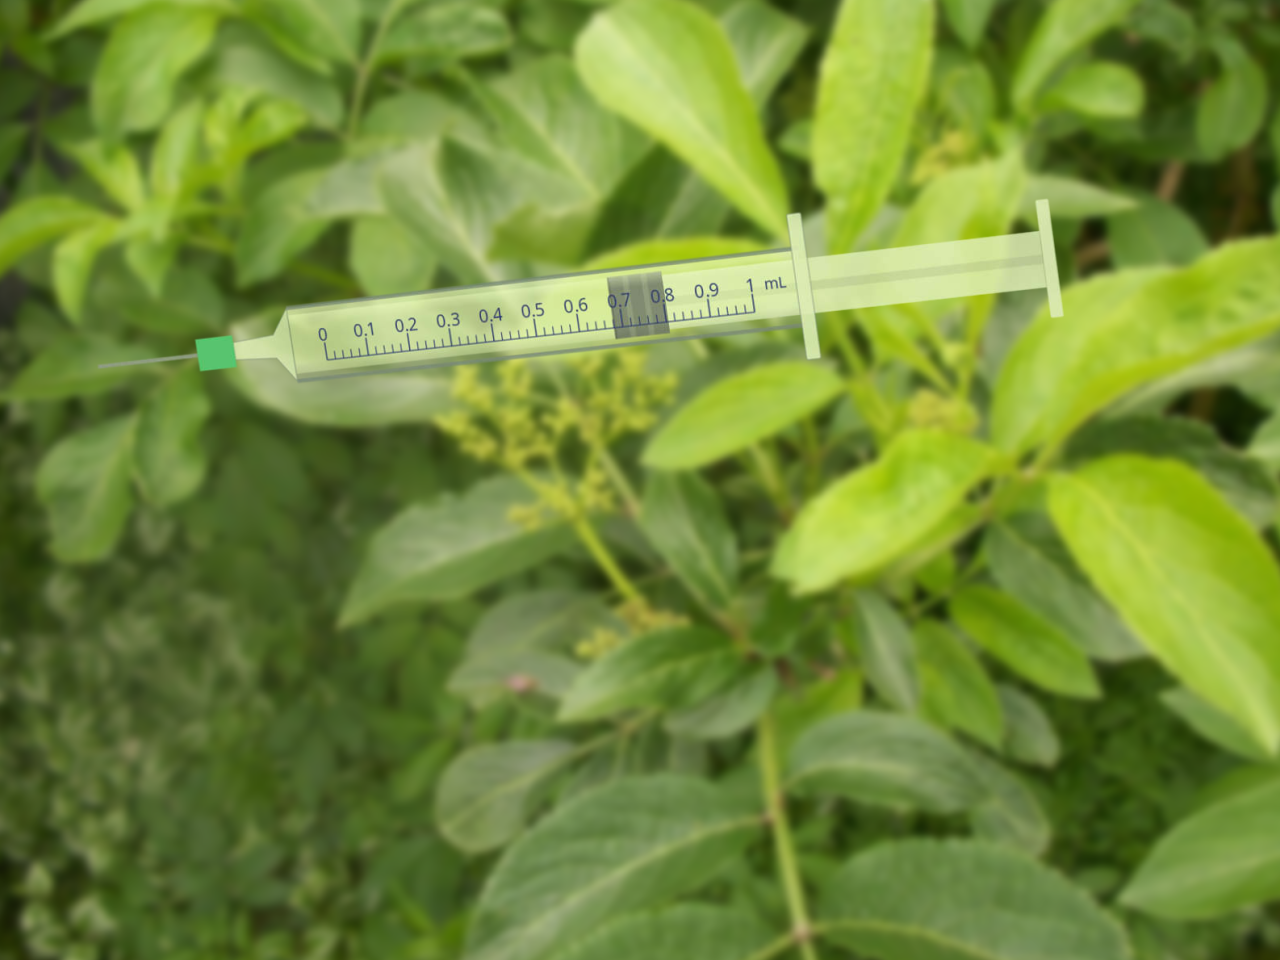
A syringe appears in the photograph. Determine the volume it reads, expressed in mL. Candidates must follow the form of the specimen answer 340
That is 0.68
